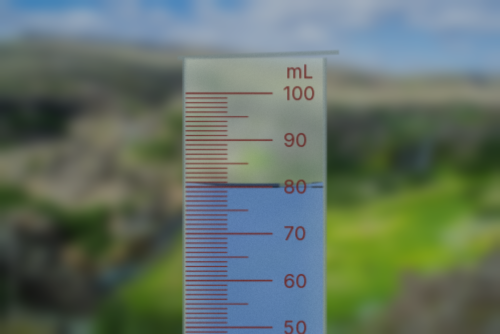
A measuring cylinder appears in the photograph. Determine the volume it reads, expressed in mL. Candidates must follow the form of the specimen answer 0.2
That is 80
